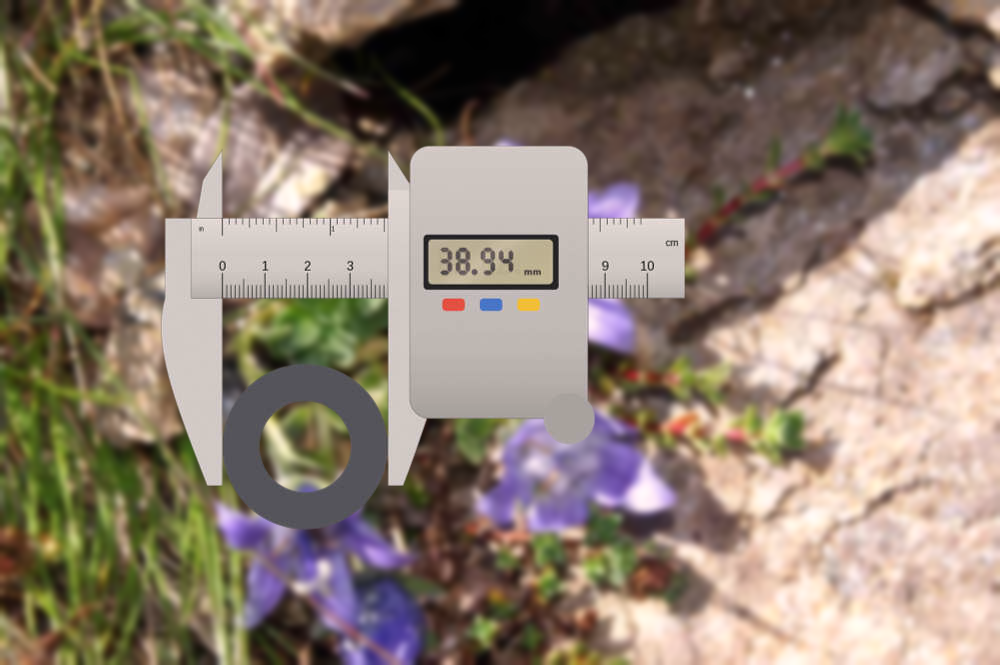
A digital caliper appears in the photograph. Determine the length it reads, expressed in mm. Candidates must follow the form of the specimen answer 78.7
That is 38.94
